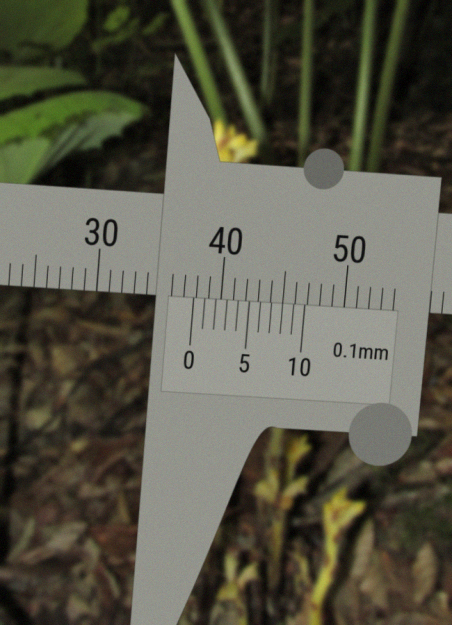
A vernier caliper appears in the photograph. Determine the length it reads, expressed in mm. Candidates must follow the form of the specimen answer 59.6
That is 37.8
